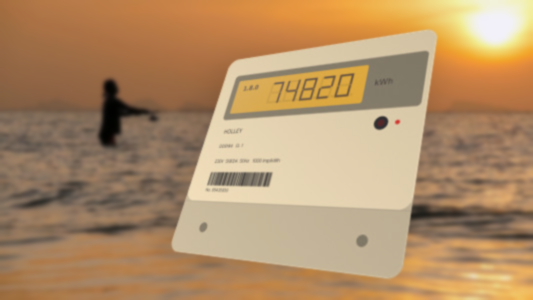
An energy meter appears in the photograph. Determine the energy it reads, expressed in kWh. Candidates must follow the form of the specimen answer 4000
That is 74820
